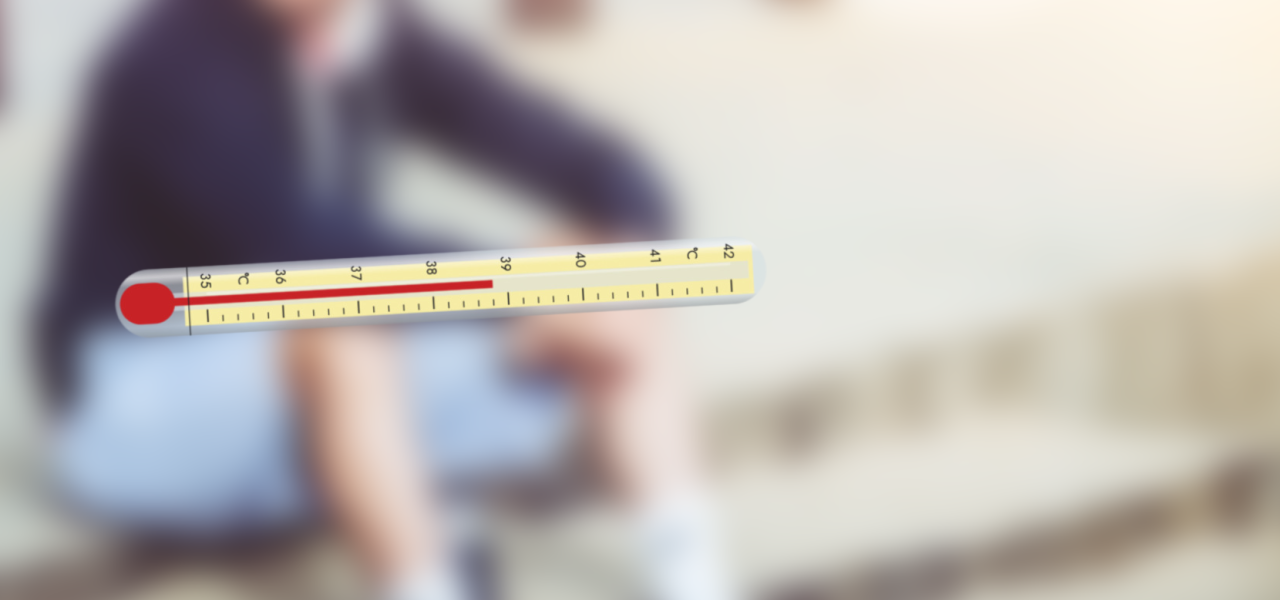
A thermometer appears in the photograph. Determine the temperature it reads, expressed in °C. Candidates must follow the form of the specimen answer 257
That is 38.8
